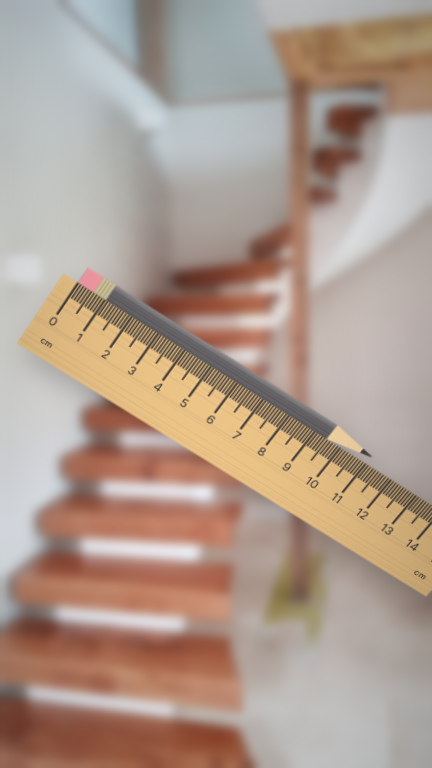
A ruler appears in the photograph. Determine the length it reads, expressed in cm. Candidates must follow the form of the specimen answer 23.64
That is 11
